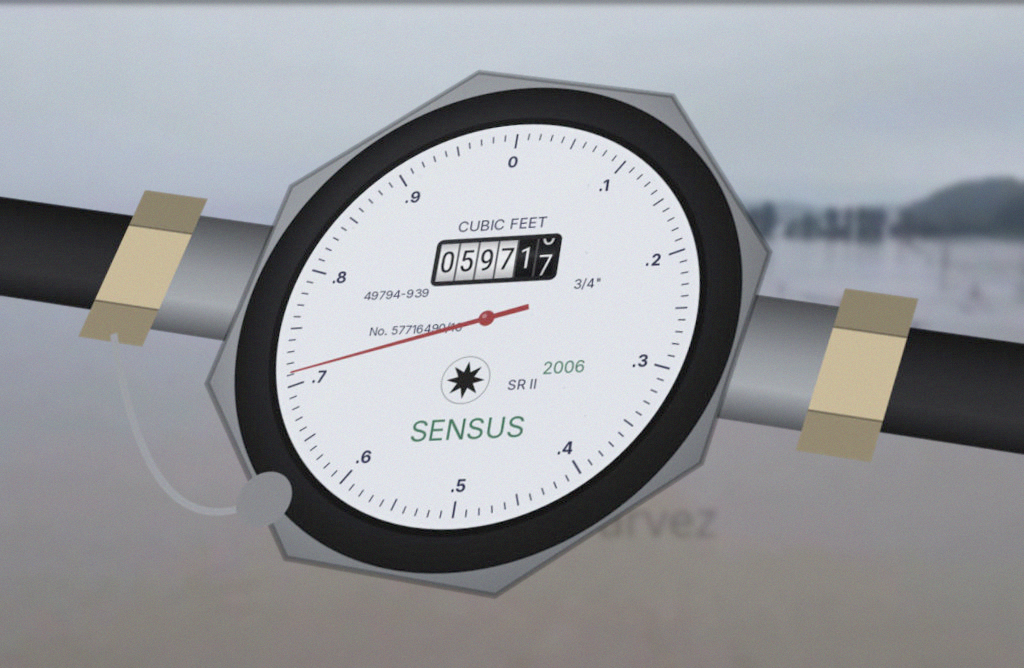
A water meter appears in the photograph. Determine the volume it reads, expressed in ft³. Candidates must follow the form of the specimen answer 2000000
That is 59716.71
